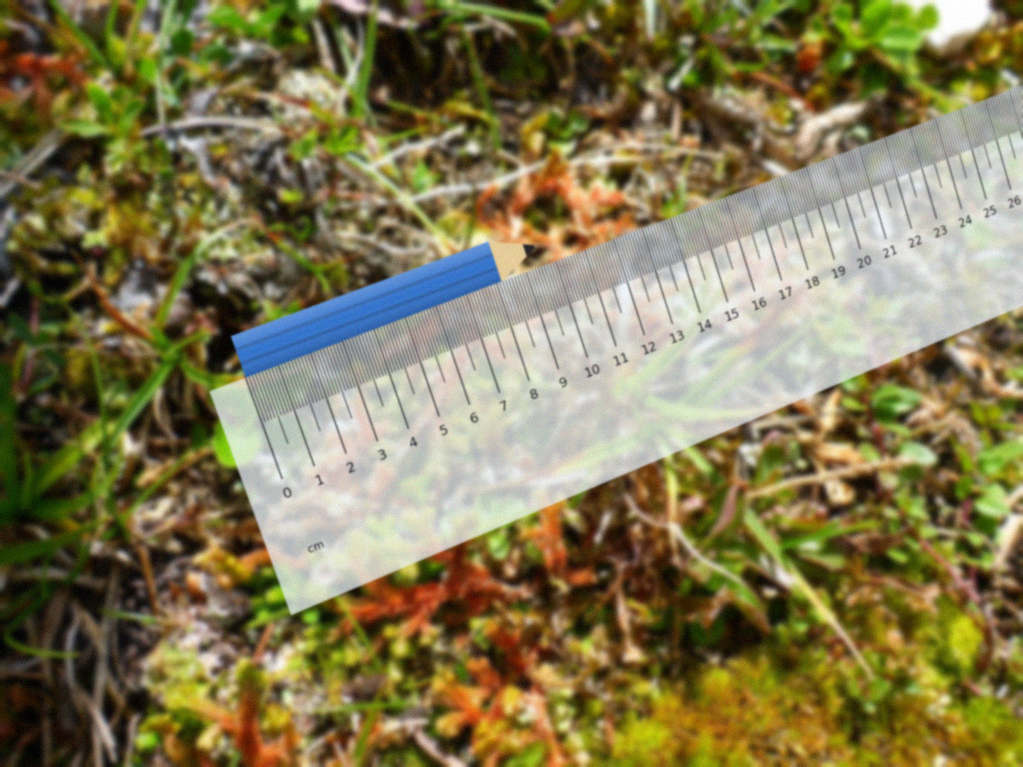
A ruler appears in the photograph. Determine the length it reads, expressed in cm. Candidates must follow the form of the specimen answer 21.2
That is 9.5
